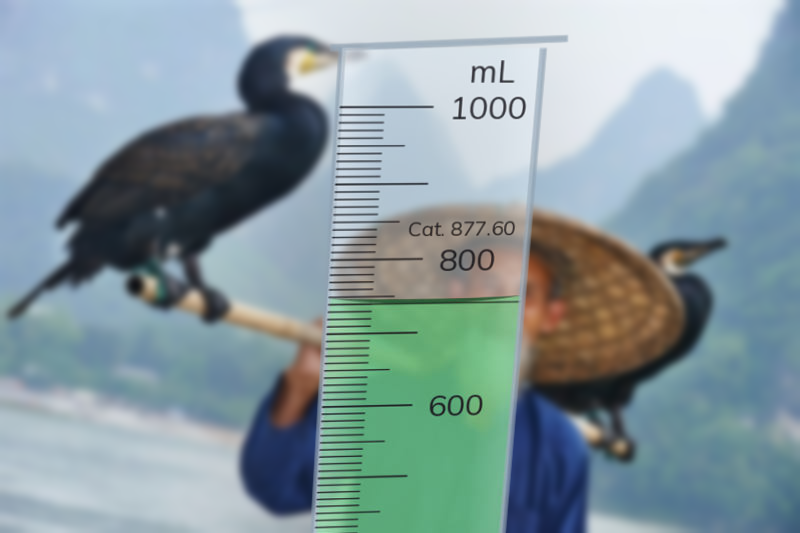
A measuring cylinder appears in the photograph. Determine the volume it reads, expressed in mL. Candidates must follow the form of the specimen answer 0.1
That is 740
